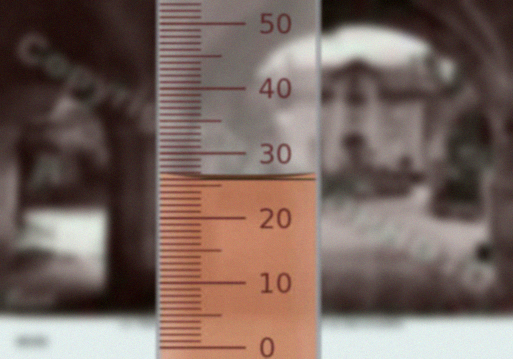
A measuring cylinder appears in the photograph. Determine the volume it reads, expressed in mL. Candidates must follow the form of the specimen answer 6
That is 26
